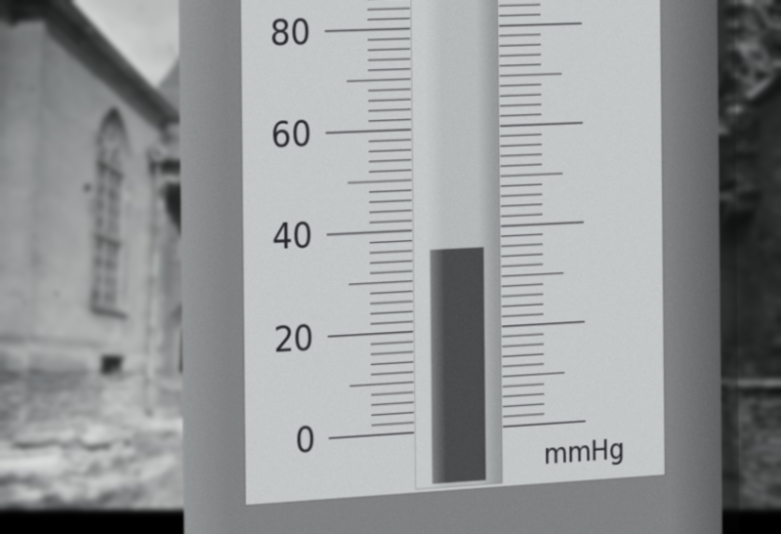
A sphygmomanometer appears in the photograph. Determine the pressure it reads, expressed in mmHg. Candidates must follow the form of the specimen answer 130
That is 36
